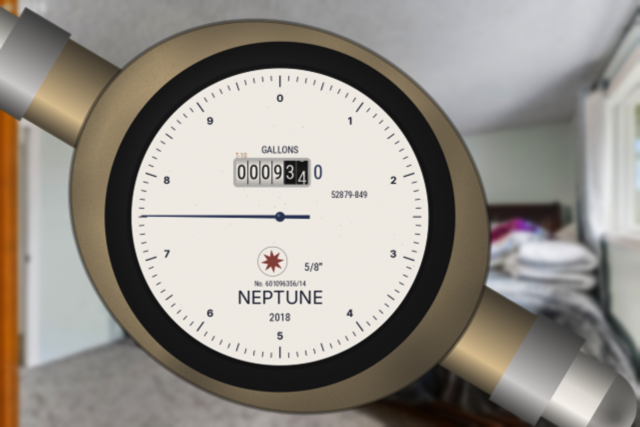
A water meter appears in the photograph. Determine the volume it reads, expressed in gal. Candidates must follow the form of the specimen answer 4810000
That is 9337.5
